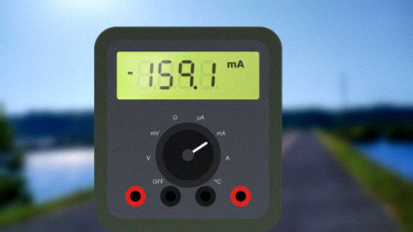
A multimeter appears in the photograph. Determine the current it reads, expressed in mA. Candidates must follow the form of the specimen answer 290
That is -159.1
